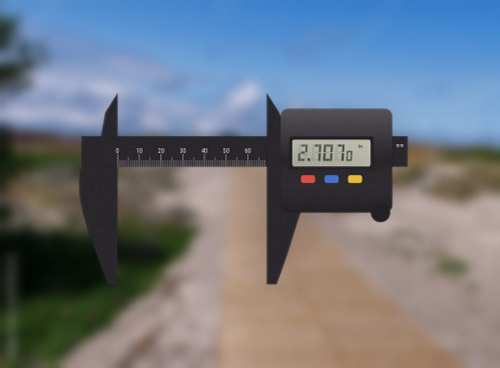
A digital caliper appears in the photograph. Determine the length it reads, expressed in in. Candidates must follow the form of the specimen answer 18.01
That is 2.7070
